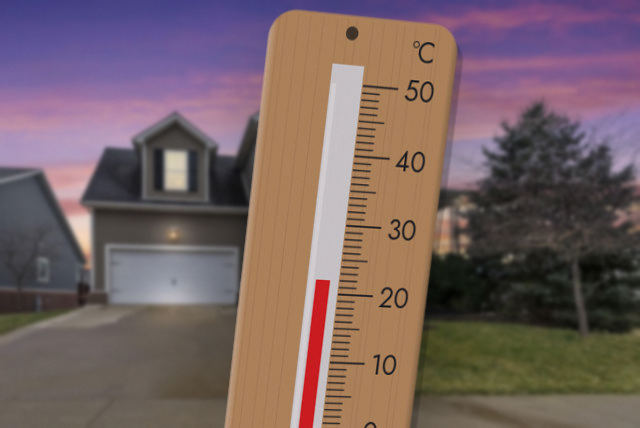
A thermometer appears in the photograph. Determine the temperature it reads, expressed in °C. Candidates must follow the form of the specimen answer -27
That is 22
